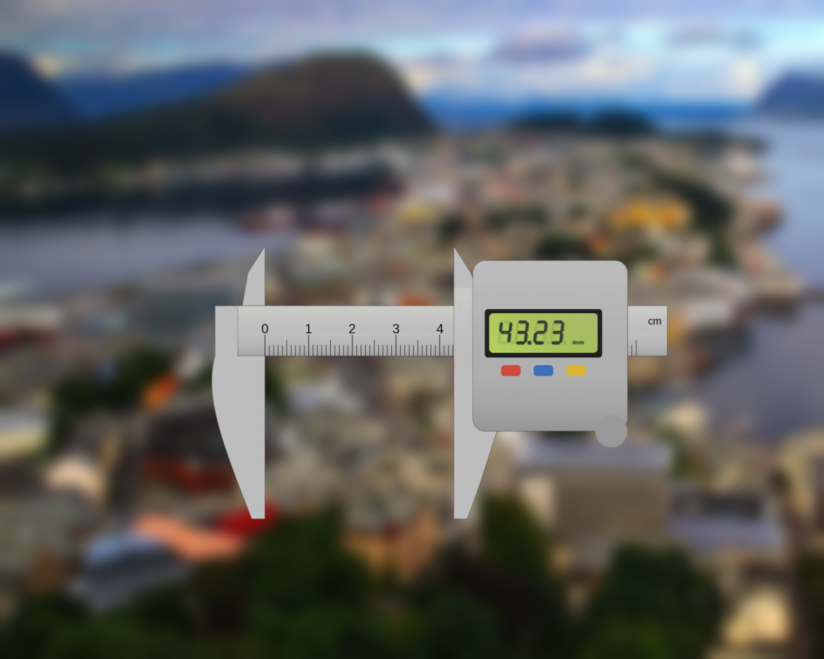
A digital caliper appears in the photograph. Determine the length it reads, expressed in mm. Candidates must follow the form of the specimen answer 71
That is 43.23
